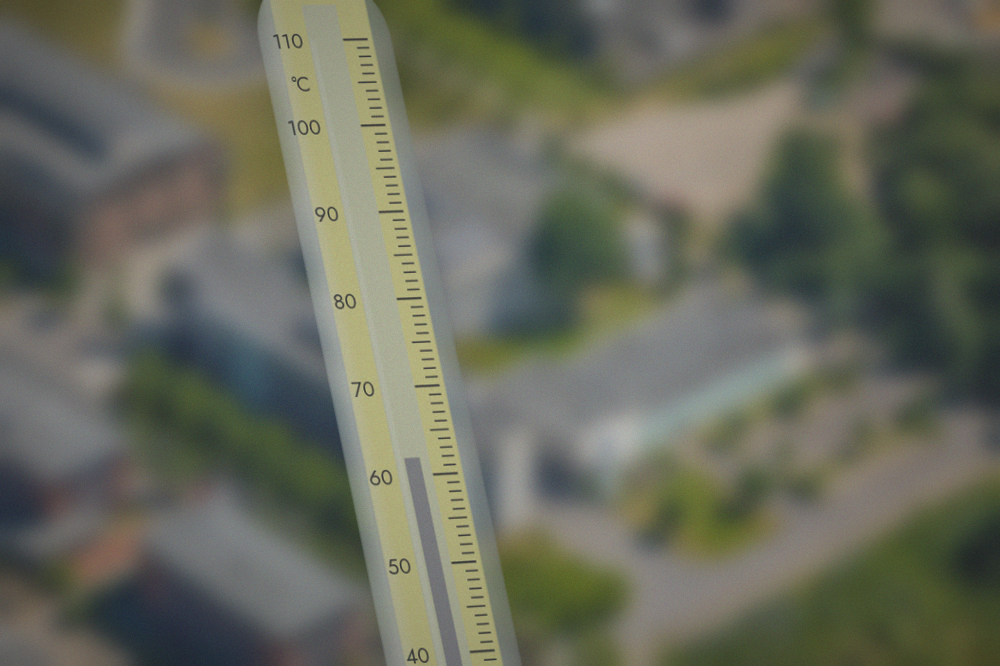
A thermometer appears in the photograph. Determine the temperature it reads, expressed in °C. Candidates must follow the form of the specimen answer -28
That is 62
